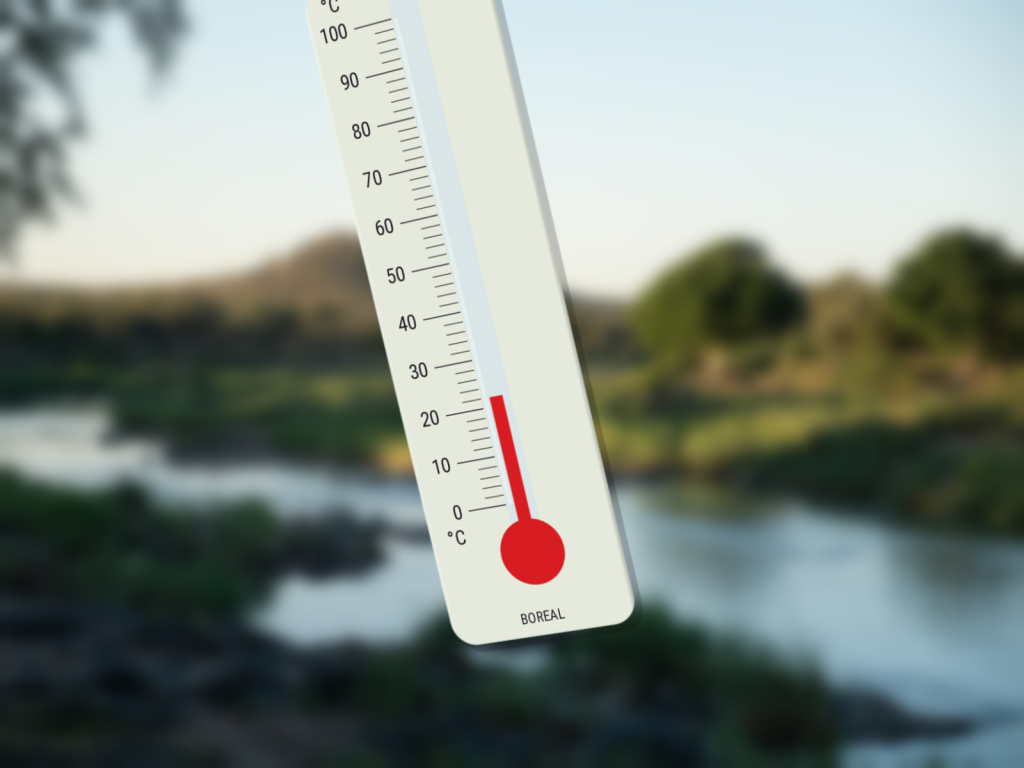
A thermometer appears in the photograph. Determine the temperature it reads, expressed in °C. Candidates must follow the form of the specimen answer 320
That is 22
